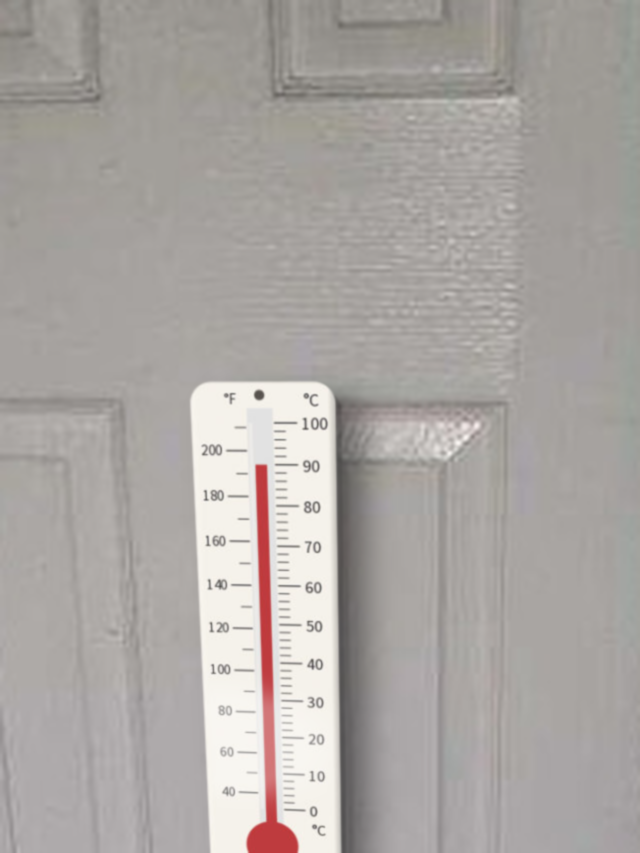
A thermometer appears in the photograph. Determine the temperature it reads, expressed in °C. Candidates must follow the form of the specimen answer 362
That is 90
